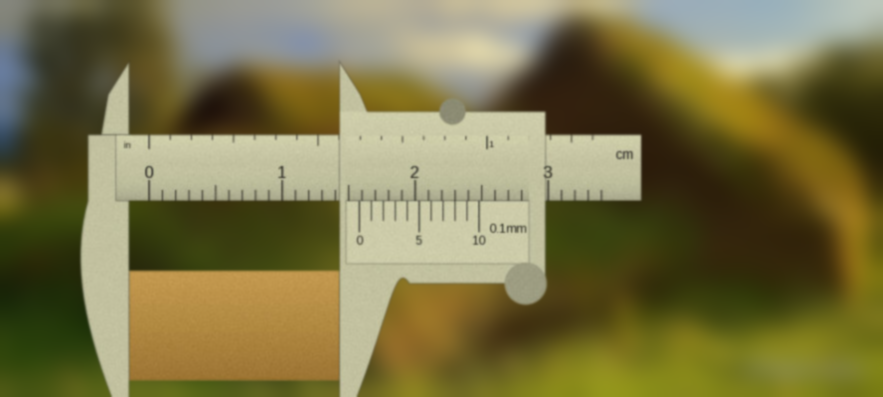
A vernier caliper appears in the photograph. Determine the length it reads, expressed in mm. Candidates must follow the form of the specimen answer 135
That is 15.8
